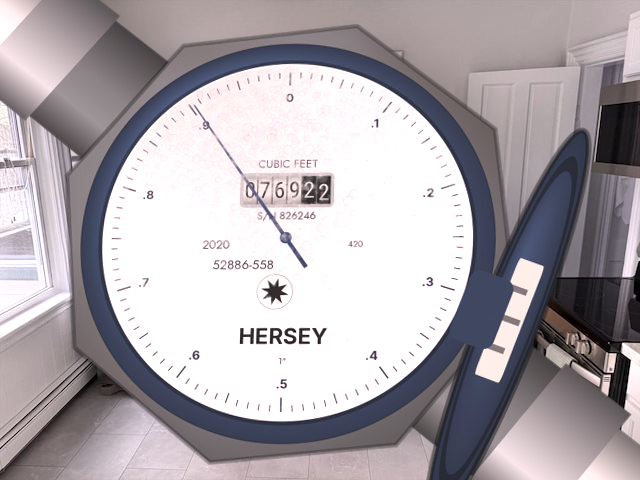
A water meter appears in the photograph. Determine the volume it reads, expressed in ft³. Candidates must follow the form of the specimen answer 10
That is 76921.90
